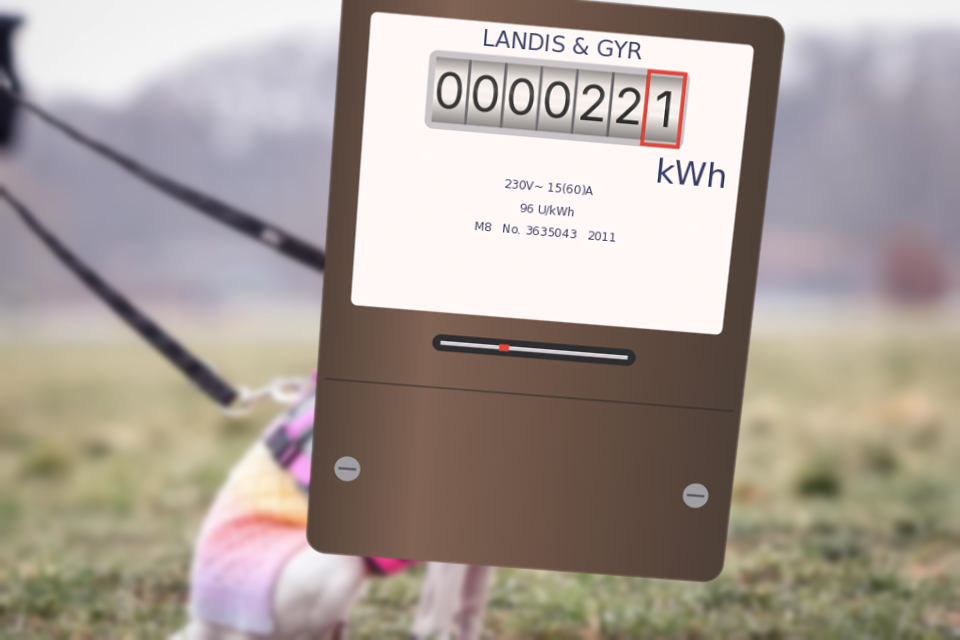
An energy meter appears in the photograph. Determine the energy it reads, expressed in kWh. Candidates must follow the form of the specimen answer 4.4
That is 22.1
